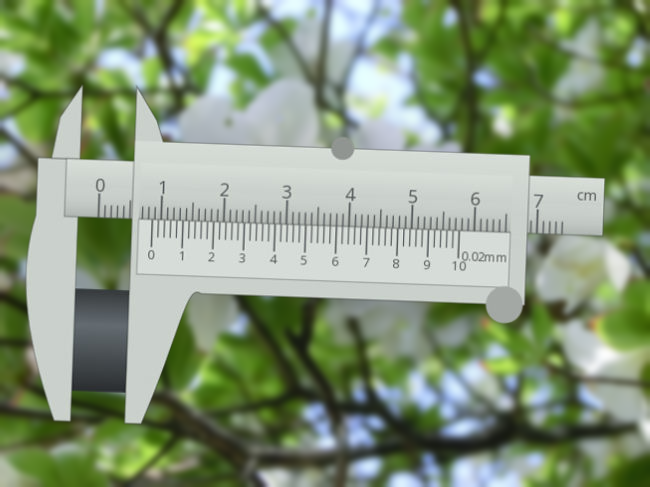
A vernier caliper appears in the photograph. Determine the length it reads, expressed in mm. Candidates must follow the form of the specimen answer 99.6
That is 8.6
